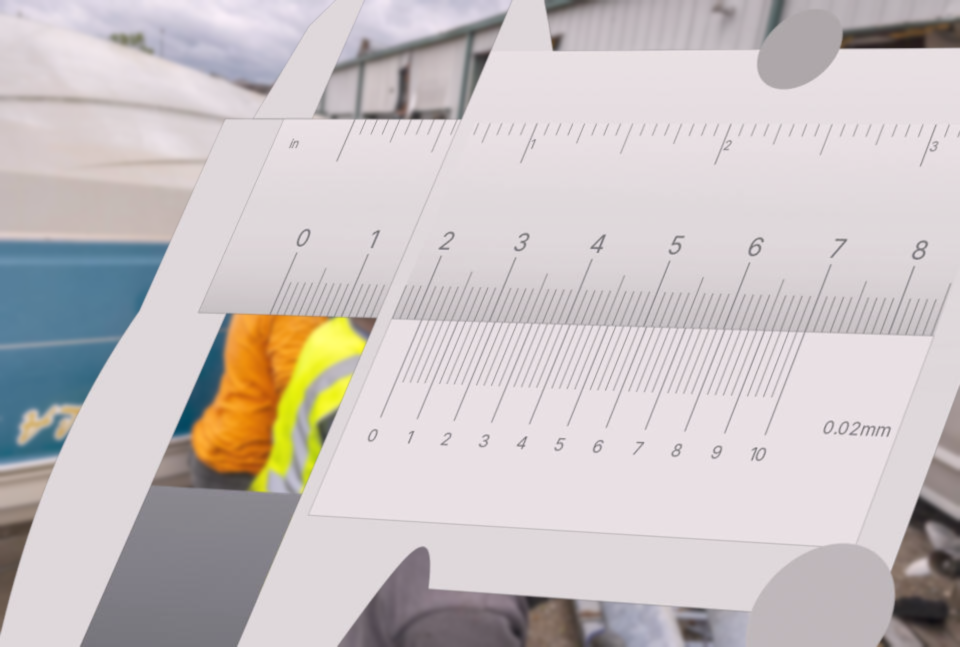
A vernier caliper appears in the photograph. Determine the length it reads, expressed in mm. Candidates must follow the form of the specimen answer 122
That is 21.0
